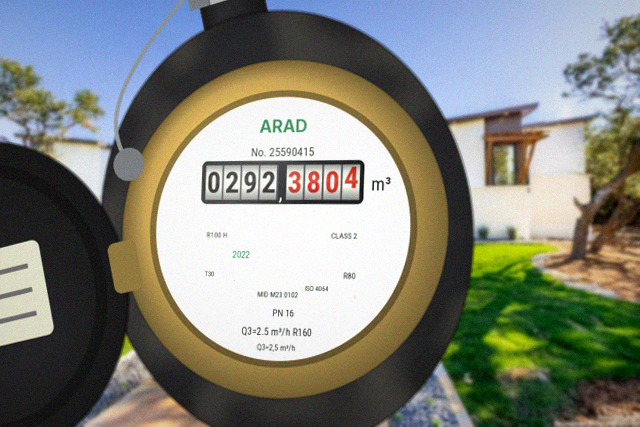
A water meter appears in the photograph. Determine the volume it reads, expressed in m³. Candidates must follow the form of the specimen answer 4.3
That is 292.3804
